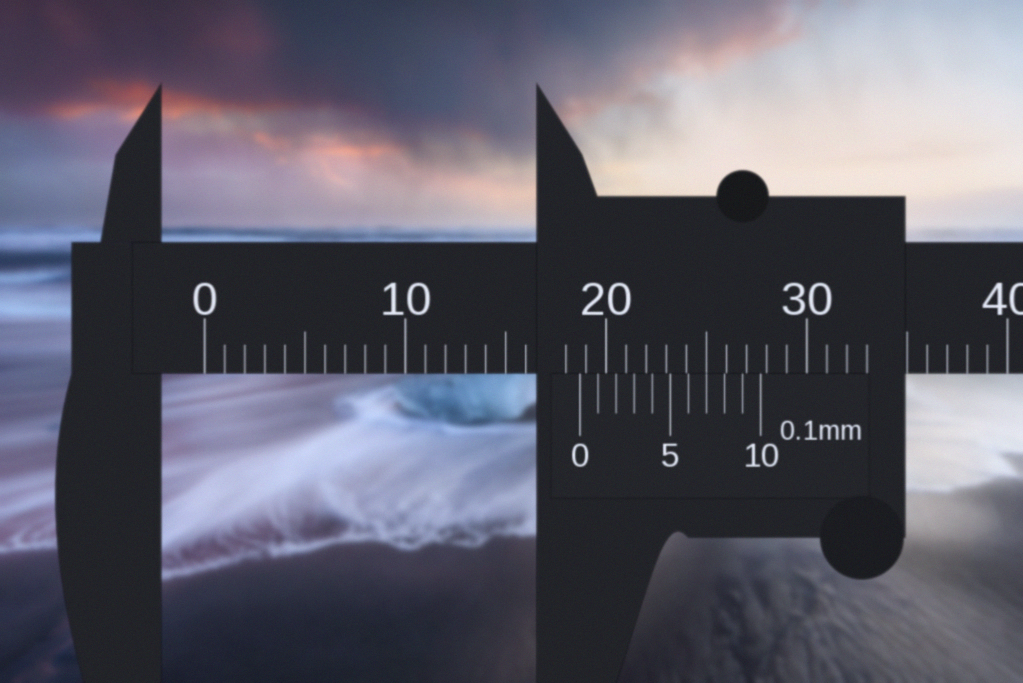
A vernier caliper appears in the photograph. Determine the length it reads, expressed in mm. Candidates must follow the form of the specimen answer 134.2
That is 18.7
